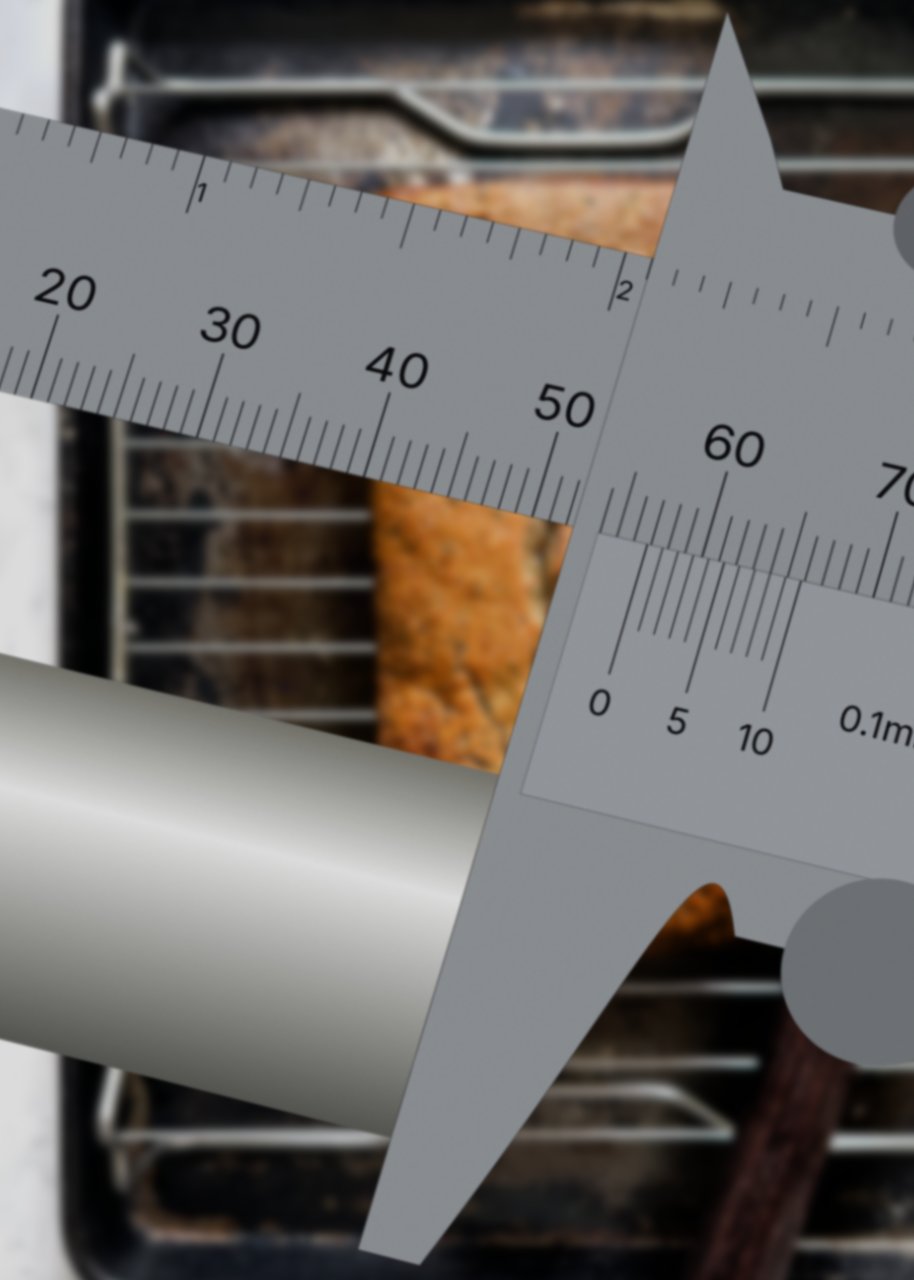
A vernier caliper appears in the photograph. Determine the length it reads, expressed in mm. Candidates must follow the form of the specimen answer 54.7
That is 56.8
